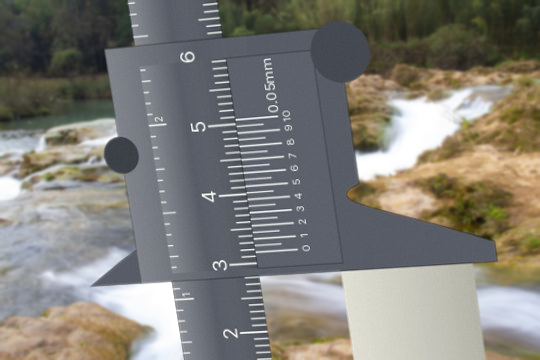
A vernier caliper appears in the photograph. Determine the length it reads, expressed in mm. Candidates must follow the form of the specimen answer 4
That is 31.6
